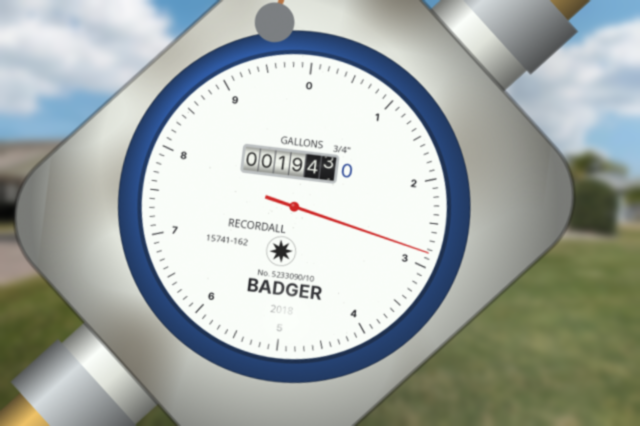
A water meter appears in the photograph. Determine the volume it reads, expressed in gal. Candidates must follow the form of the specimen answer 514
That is 19432.8
